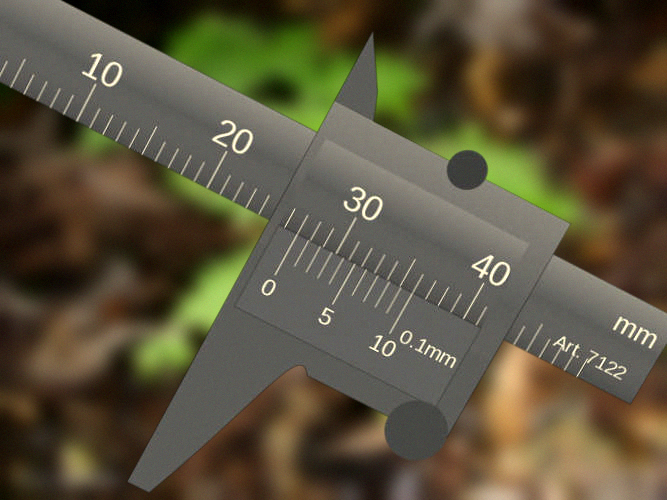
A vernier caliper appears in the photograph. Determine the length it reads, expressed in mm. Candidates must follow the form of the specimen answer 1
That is 27.0
